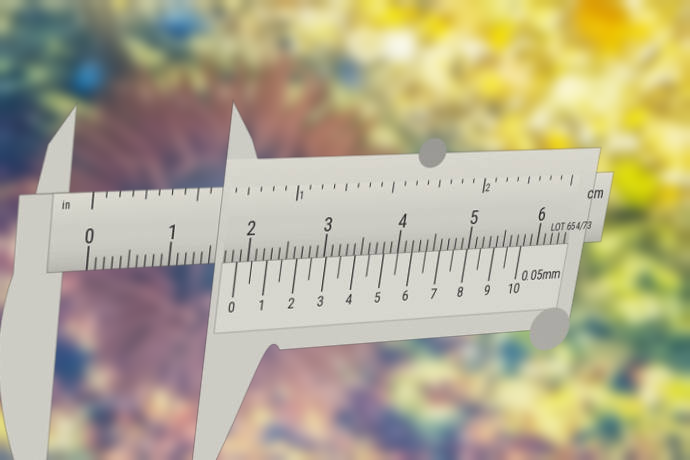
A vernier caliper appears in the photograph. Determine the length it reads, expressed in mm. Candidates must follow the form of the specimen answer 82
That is 18.6
